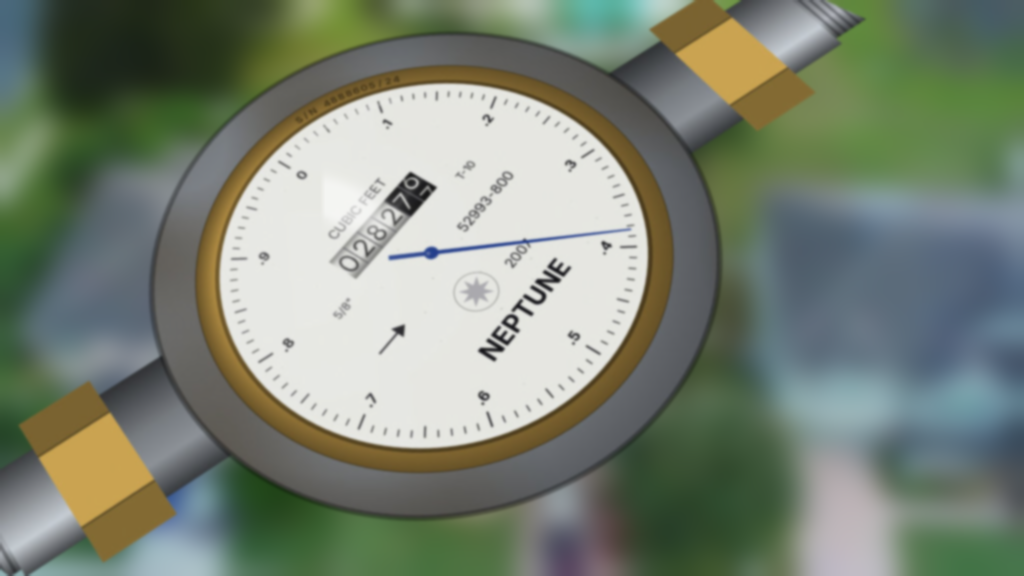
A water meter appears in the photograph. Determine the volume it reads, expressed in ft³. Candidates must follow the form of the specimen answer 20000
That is 28276.38
